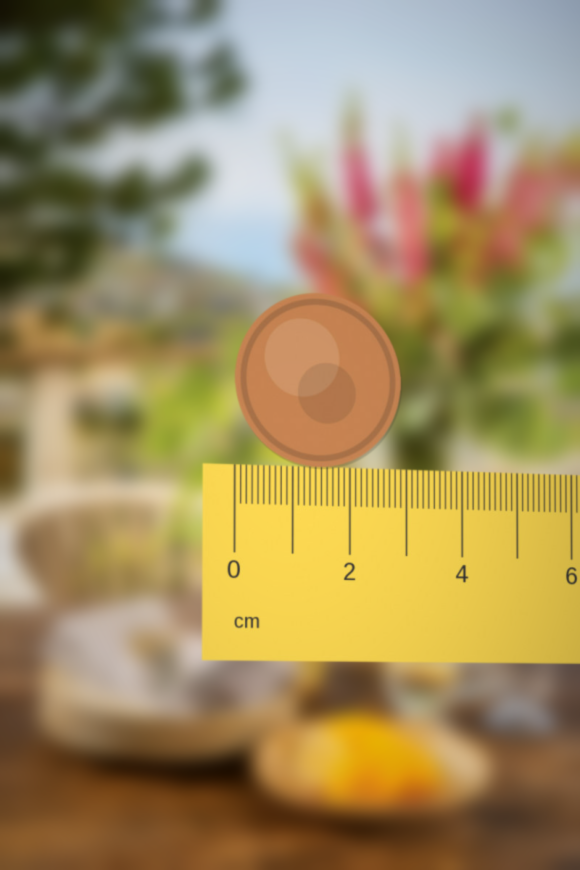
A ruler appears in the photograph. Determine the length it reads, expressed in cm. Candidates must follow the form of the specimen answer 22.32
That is 2.9
